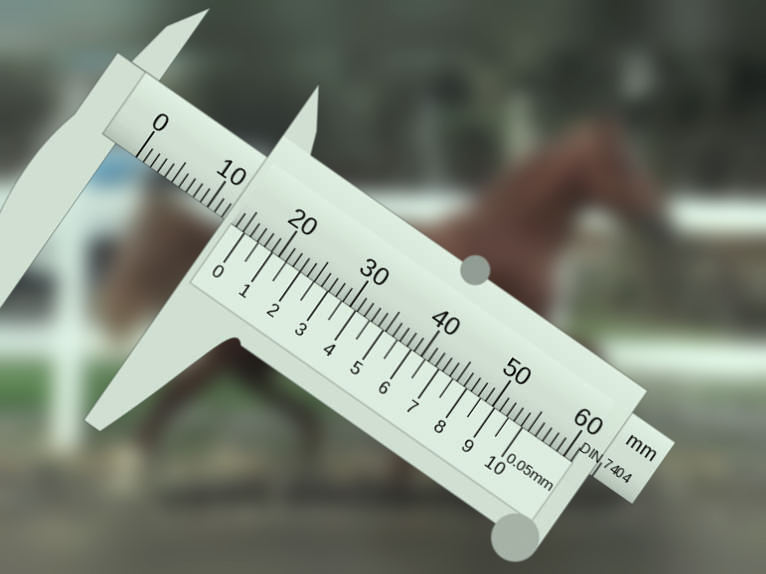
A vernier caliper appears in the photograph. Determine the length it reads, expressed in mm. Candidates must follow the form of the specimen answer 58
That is 15.2
